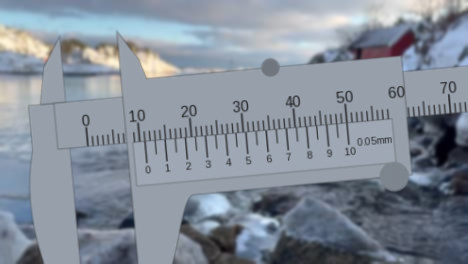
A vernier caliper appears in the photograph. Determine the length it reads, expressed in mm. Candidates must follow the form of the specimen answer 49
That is 11.0
